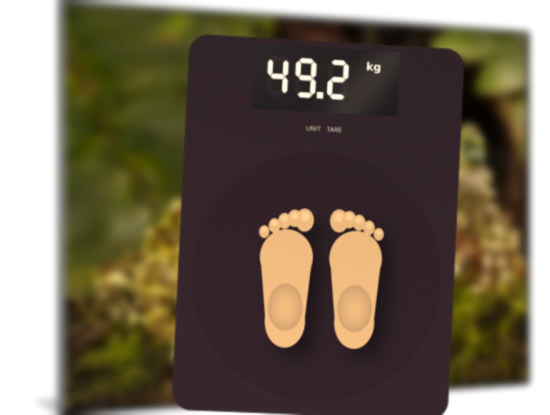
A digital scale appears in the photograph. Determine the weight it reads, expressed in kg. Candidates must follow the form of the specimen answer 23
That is 49.2
